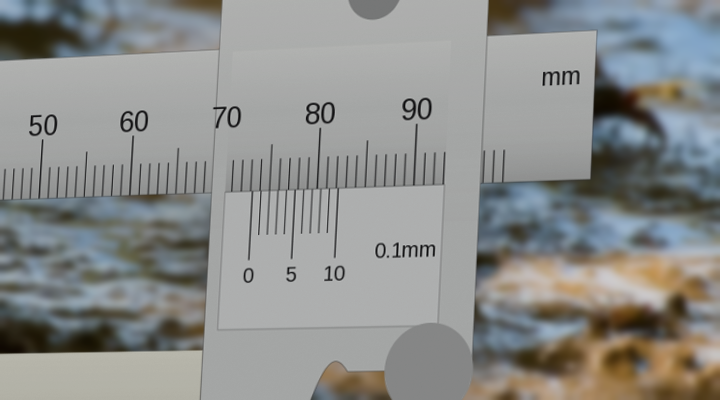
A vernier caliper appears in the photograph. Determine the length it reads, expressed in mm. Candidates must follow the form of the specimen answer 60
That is 73.2
